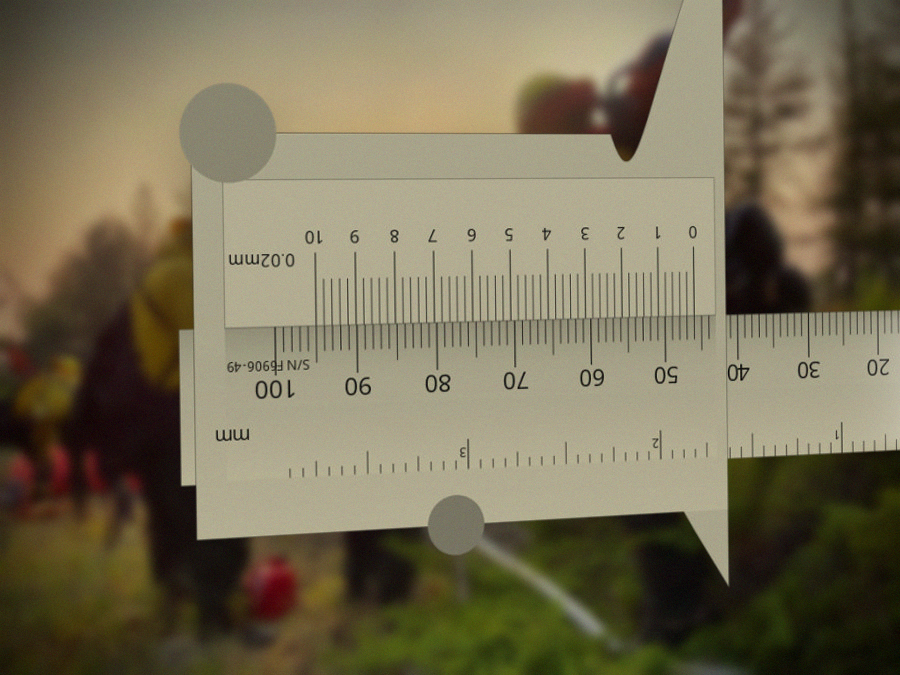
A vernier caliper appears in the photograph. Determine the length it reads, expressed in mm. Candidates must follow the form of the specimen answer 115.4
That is 46.0
